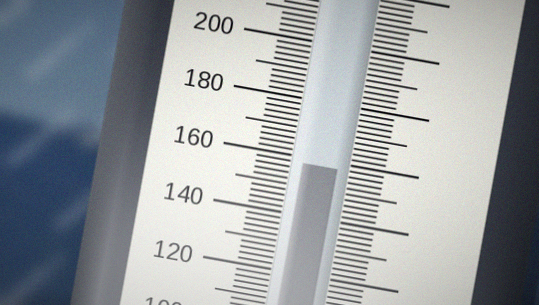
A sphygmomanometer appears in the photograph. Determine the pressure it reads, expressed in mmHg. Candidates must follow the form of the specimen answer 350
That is 158
